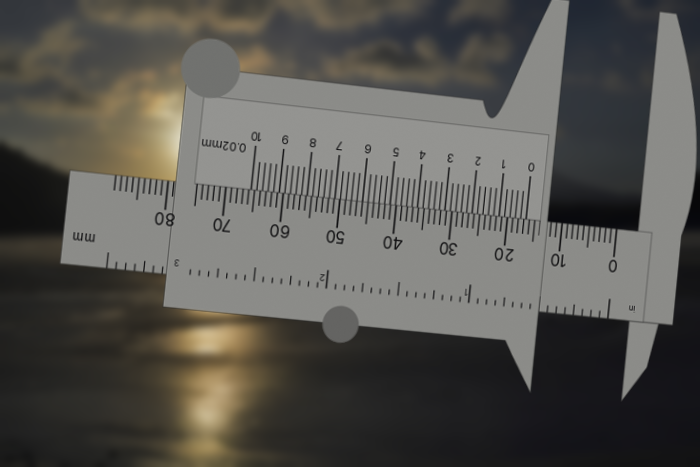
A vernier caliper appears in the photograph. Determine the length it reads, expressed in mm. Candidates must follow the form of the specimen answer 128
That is 16.6
